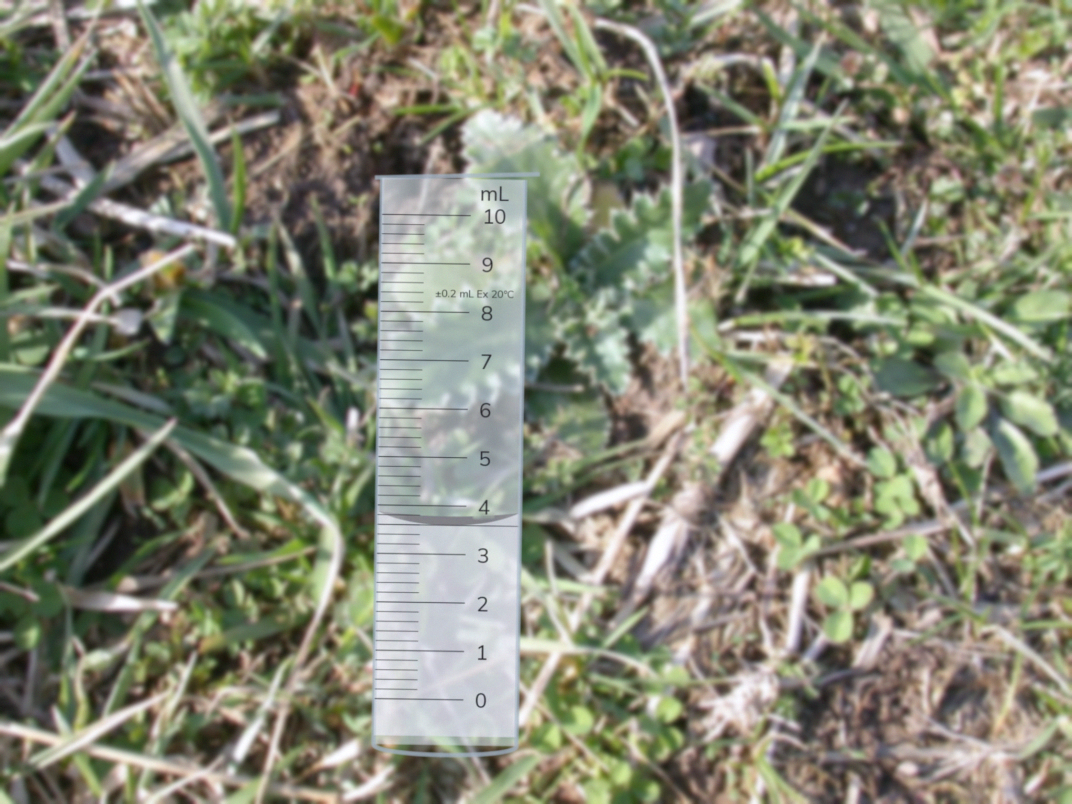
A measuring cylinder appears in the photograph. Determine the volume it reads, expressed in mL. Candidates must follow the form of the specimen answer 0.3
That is 3.6
